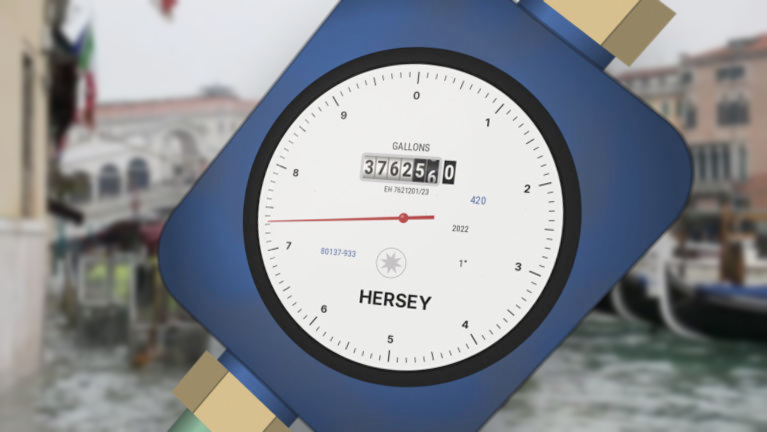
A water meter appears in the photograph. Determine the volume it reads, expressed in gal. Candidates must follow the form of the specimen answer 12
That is 3762557.3
